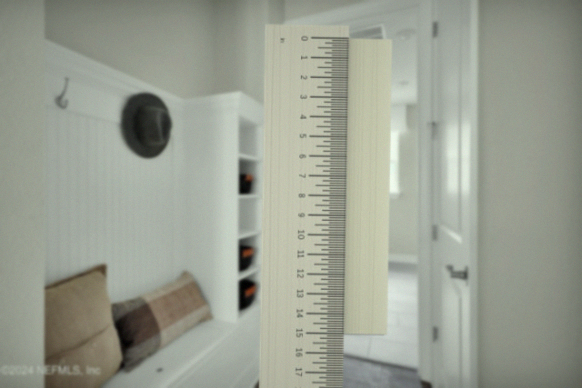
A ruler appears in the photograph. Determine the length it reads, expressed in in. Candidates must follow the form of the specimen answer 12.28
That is 15
